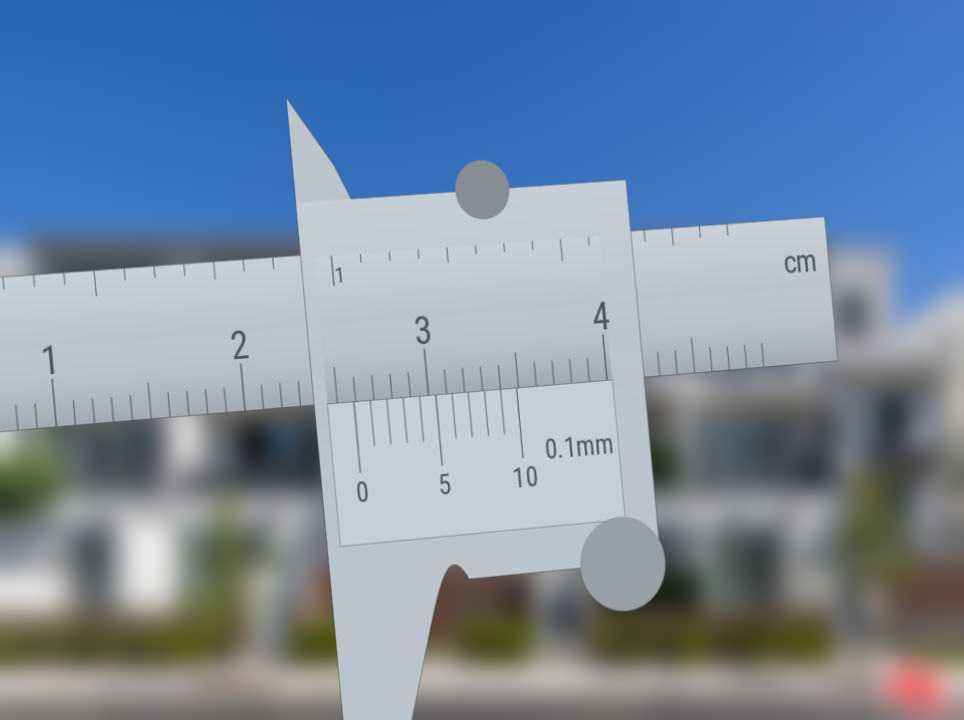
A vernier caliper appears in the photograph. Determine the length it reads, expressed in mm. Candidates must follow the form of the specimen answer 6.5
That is 25.9
